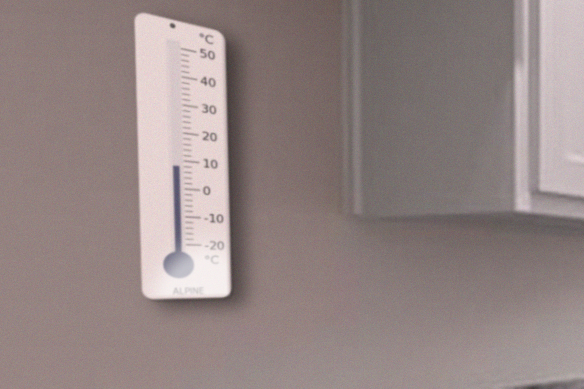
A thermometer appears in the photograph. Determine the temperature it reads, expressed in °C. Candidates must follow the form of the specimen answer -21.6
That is 8
